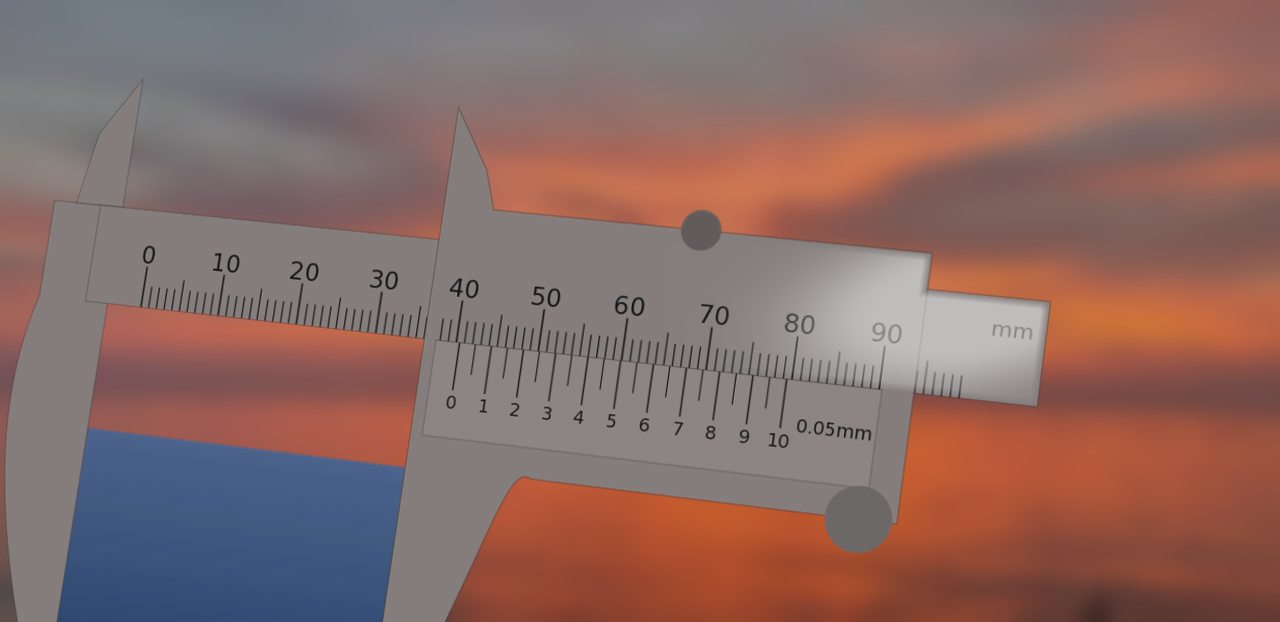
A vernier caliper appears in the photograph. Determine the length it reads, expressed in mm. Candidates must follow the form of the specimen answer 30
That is 40.4
